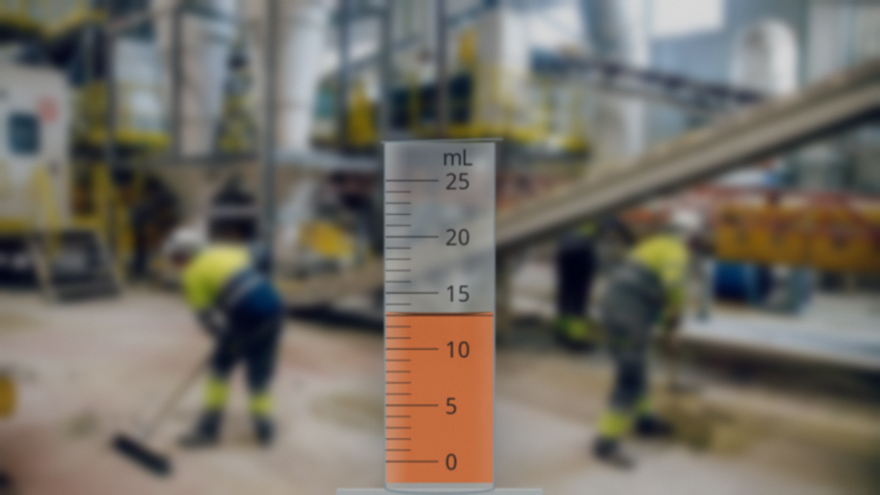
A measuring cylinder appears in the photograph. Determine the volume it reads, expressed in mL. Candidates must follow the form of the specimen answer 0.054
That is 13
